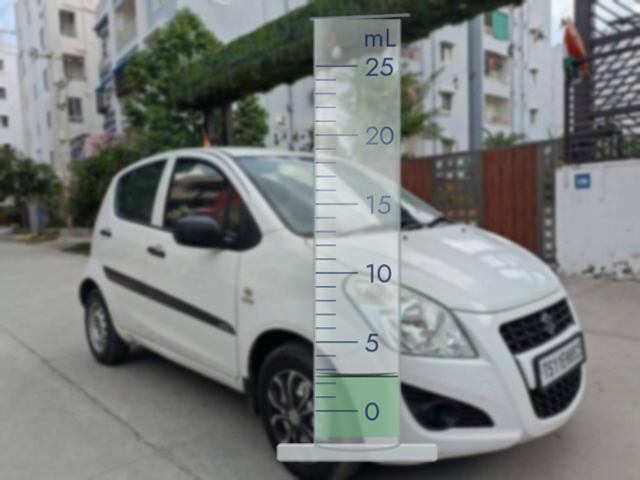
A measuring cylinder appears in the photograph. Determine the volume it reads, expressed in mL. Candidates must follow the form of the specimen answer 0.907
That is 2.5
